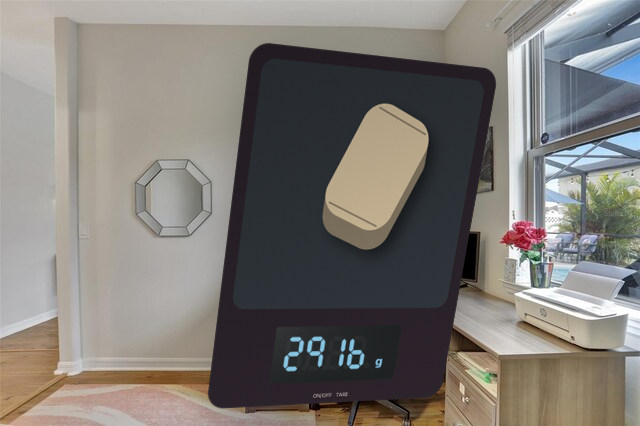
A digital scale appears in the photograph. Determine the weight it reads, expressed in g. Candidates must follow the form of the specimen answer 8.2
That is 2916
